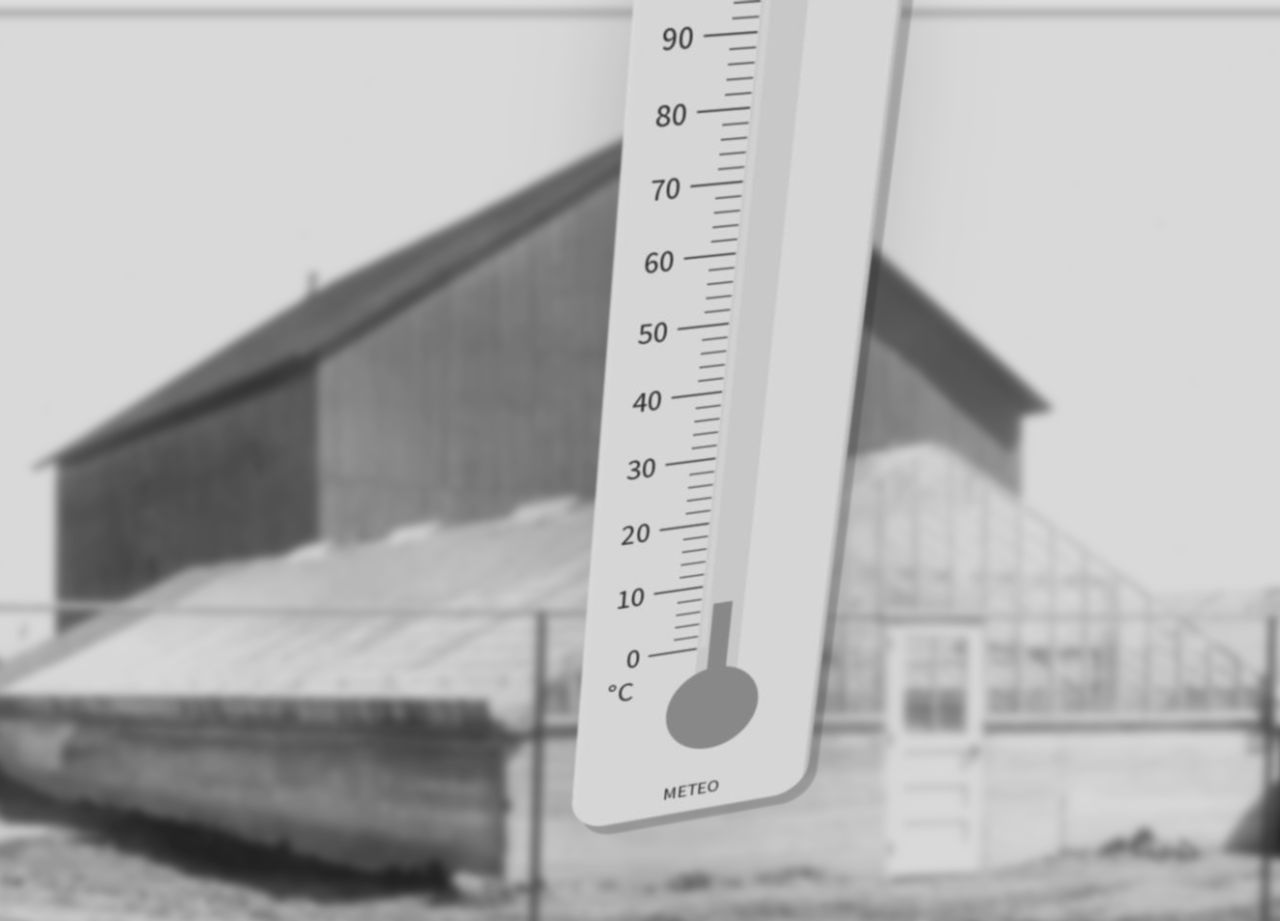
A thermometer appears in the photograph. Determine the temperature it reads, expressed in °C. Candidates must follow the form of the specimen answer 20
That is 7
